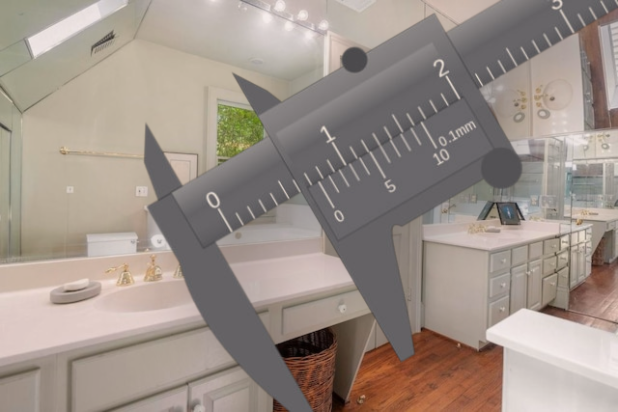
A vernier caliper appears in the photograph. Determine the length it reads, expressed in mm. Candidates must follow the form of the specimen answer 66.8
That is 7.6
